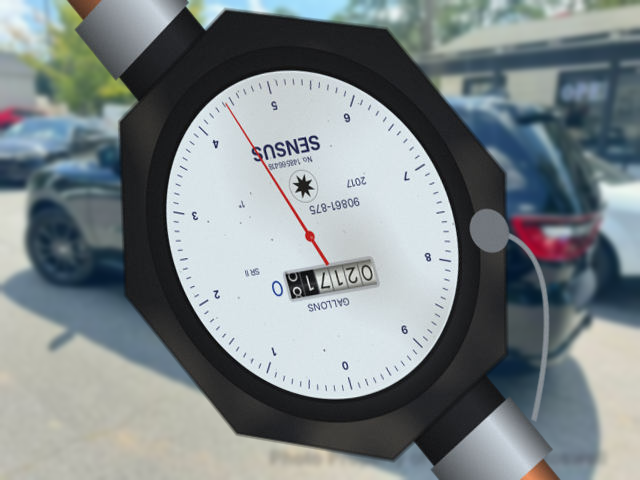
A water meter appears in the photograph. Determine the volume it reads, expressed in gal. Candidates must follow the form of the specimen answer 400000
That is 217184.4
